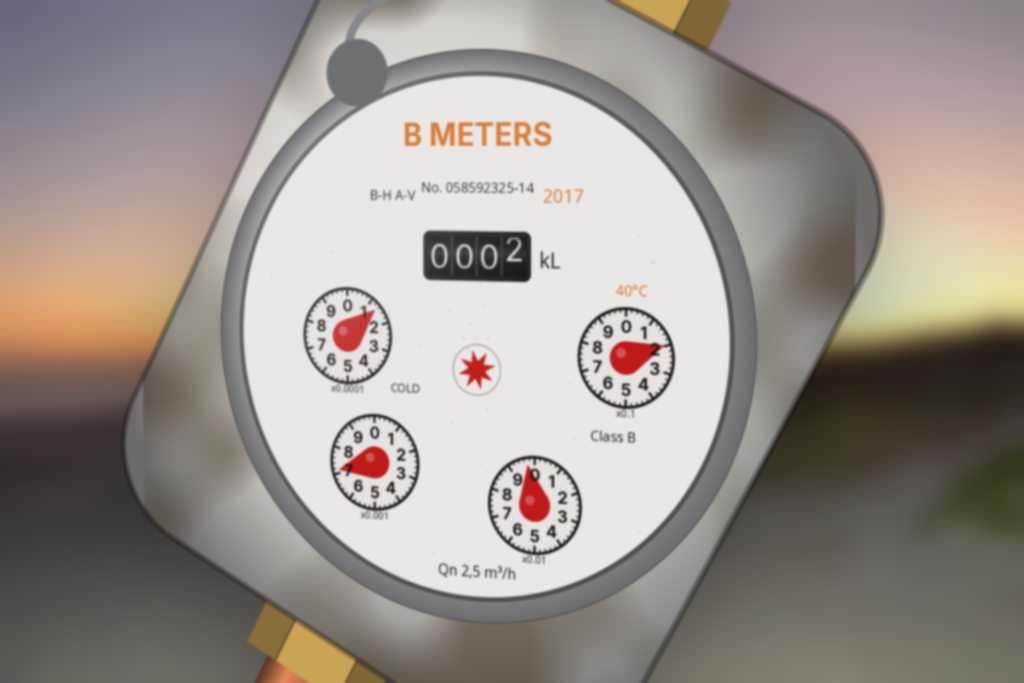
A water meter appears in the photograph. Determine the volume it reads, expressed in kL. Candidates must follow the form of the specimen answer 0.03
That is 2.1971
